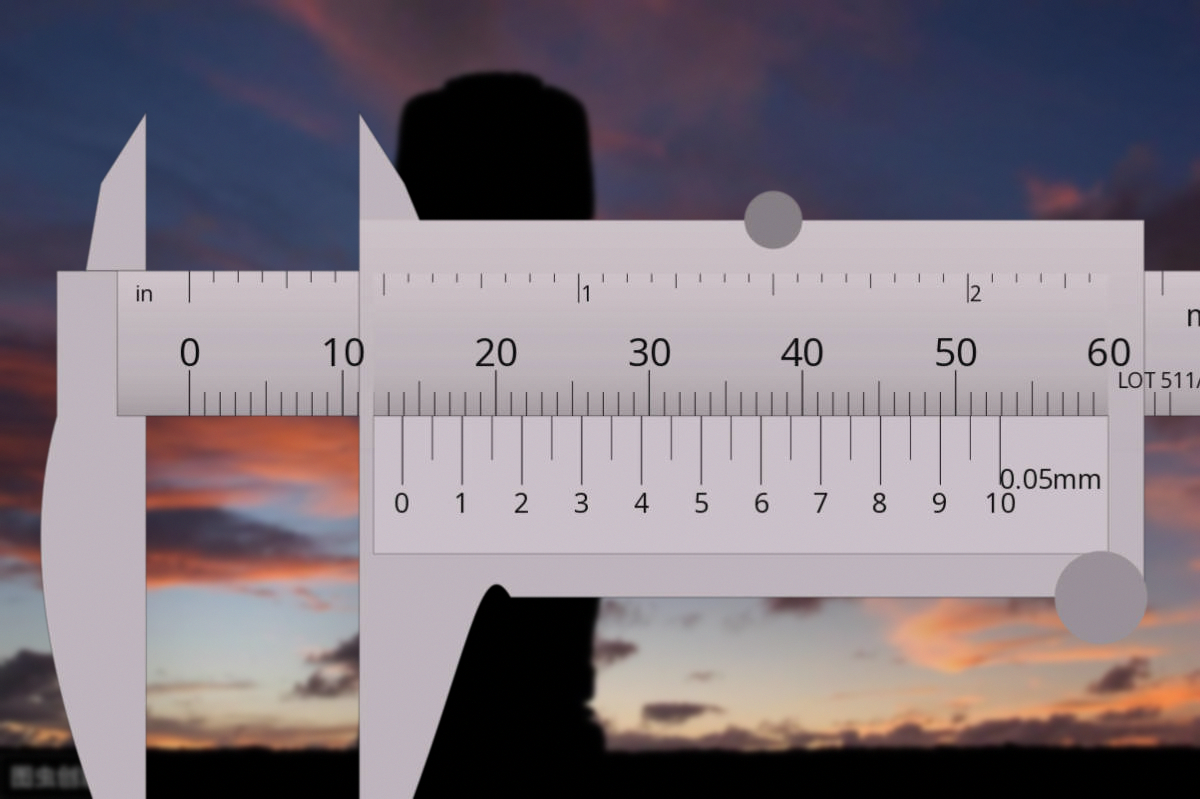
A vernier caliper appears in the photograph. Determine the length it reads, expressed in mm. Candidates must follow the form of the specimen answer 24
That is 13.9
